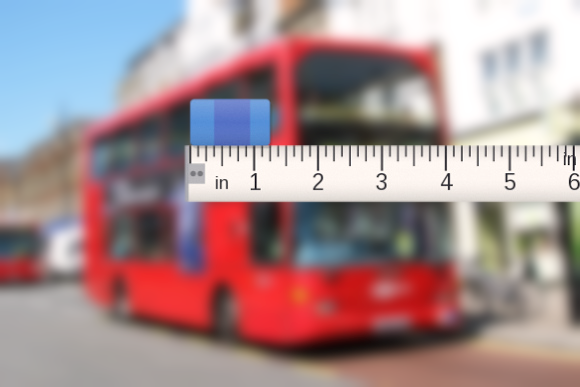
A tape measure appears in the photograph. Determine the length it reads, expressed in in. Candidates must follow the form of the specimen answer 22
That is 1.25
